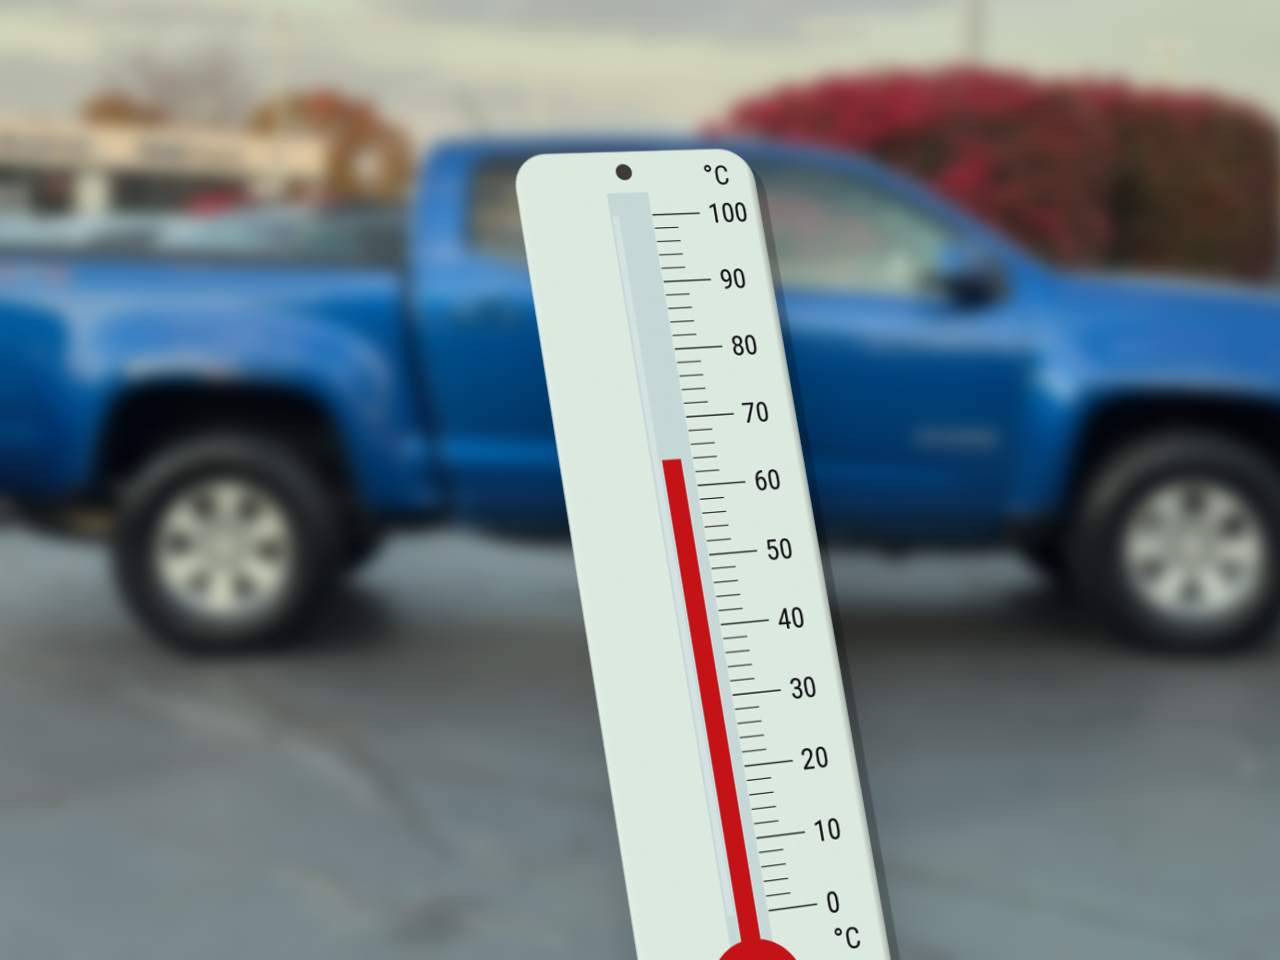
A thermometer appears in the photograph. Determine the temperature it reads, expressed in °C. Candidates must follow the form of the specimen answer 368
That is 64
